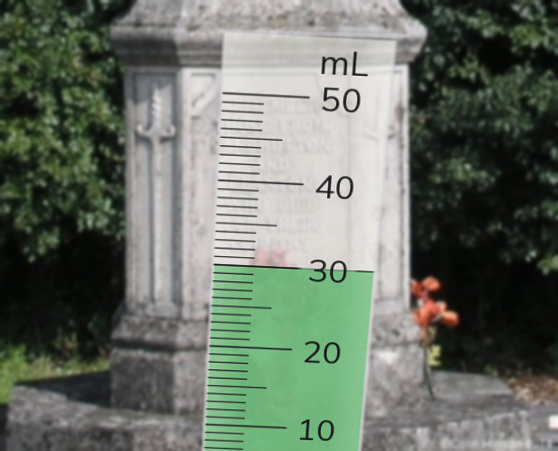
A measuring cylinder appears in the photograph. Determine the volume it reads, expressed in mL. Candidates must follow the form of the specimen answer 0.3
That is 30
